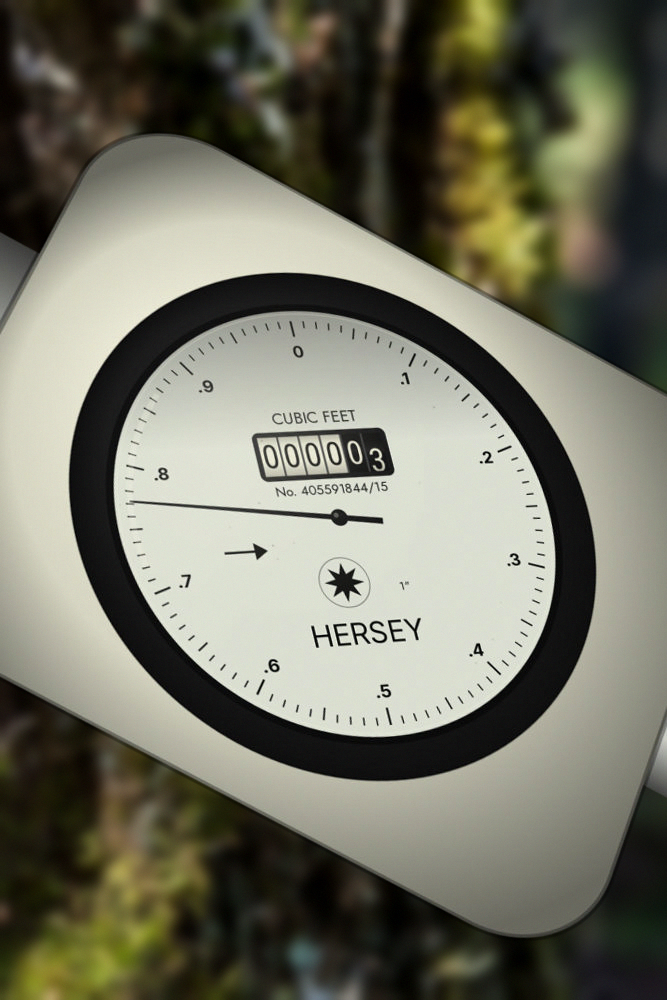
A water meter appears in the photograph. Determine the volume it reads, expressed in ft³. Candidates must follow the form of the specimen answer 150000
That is 2.77
